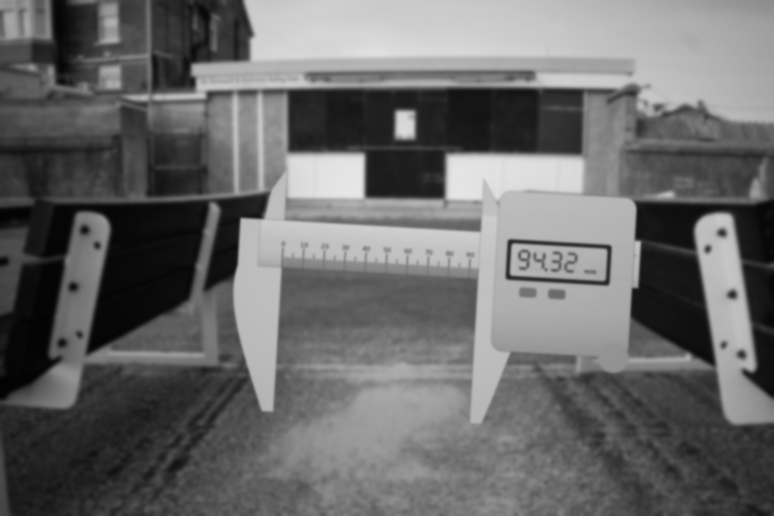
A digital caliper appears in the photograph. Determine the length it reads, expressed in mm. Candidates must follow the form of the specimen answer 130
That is 94.32
